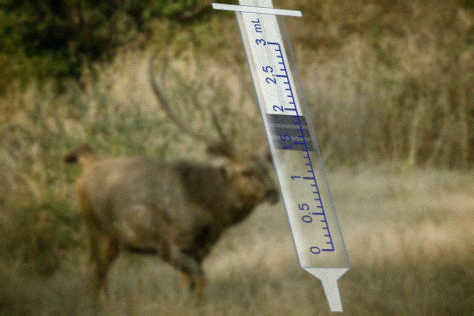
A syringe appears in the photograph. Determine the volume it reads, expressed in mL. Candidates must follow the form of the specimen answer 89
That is 1.4
